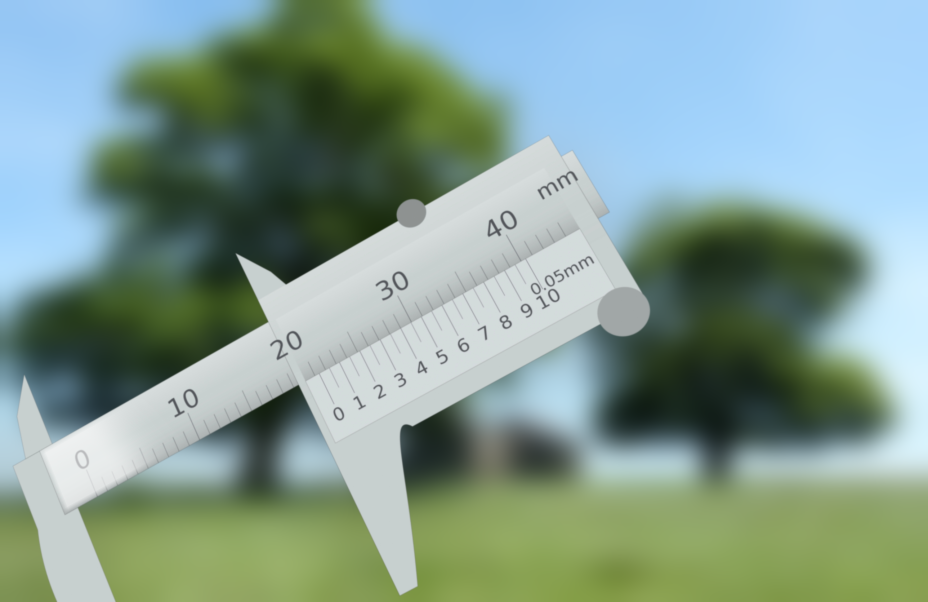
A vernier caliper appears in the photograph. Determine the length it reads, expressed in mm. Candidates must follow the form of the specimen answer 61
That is 21.4
